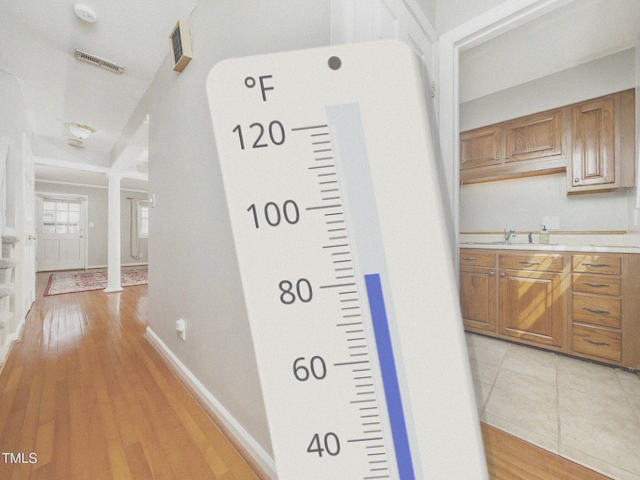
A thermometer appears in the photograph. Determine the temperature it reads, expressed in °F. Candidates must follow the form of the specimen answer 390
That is 82
